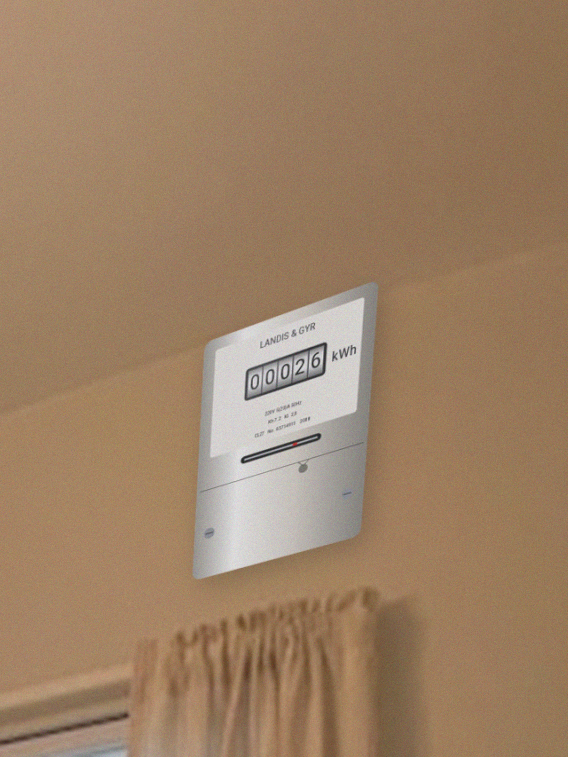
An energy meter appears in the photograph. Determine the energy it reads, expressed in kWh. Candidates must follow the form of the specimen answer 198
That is 26
